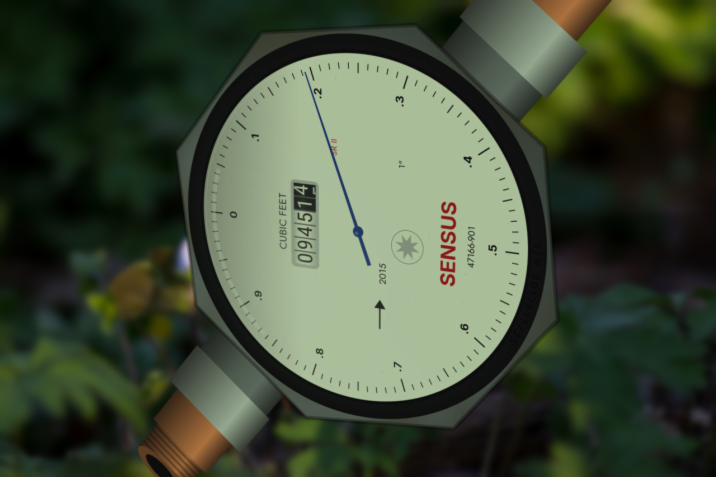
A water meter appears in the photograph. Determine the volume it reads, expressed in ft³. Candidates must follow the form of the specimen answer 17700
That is 94514.19
